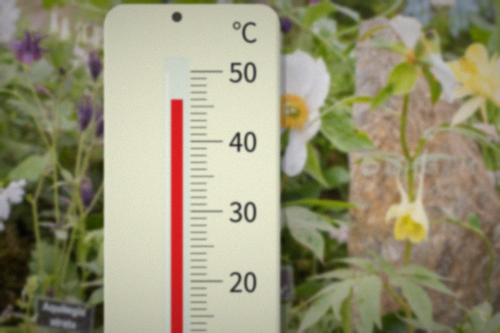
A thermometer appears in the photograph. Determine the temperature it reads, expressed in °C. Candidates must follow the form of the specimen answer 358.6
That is 46
